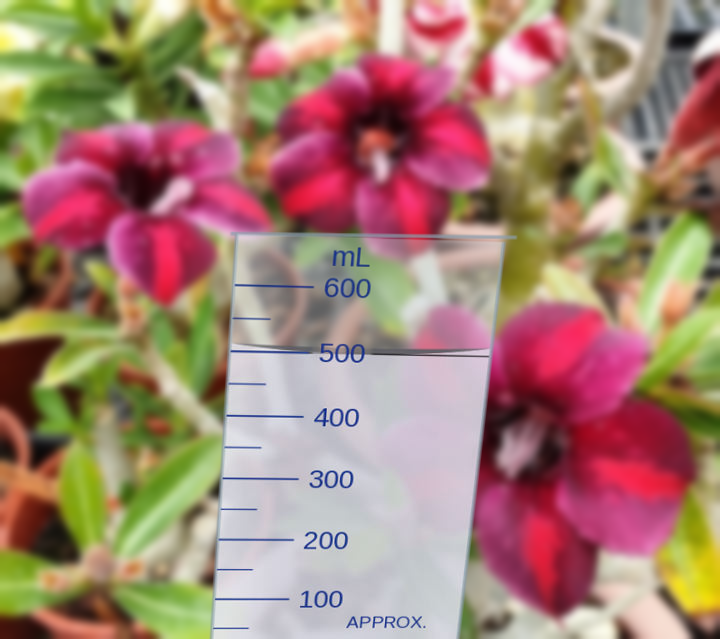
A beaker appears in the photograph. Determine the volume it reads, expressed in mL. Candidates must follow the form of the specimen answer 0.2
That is 500
